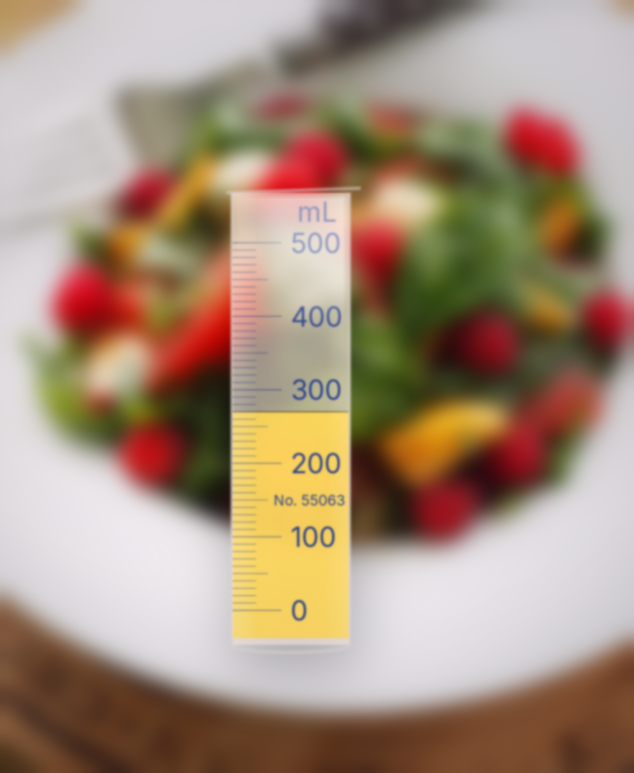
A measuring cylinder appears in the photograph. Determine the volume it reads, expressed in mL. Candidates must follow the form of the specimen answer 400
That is 270
